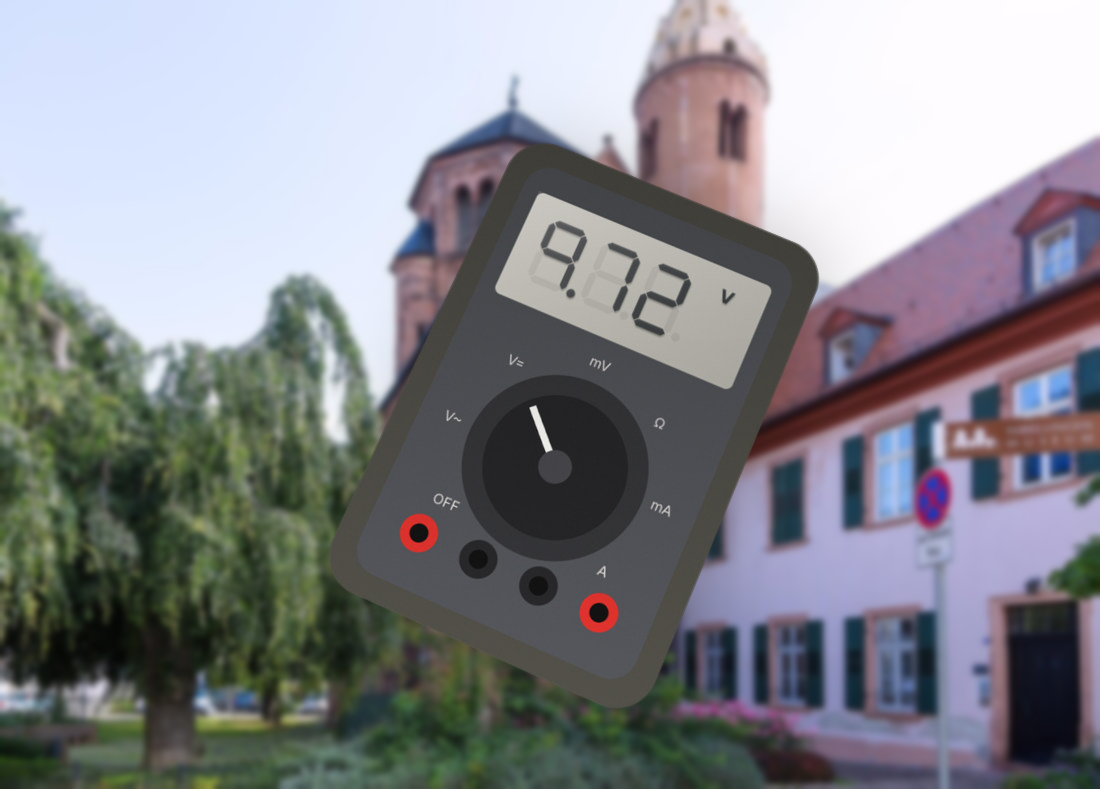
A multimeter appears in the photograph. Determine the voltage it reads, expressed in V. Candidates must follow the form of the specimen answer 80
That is 9.72
